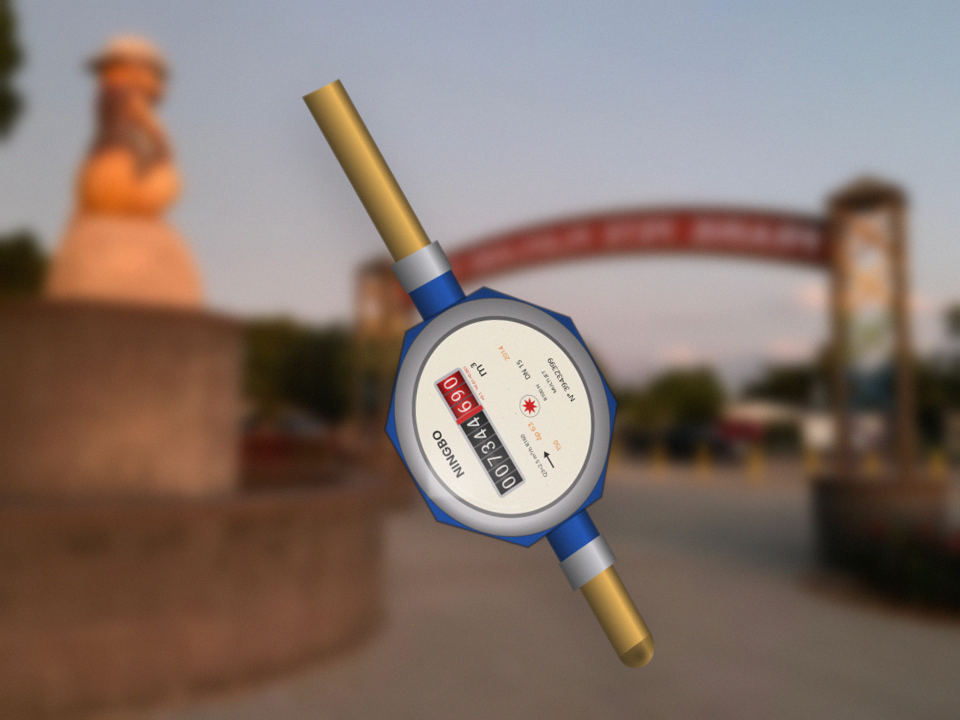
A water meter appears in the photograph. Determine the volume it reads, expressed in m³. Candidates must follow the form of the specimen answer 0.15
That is 7344.690
